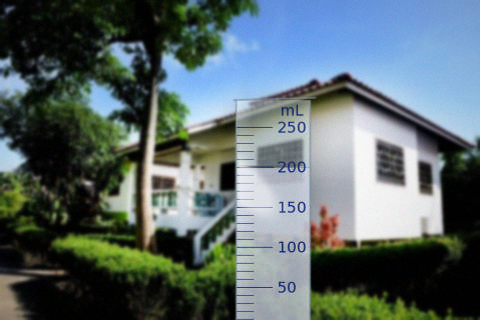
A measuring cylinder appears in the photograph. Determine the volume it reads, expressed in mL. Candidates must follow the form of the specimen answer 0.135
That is 200
